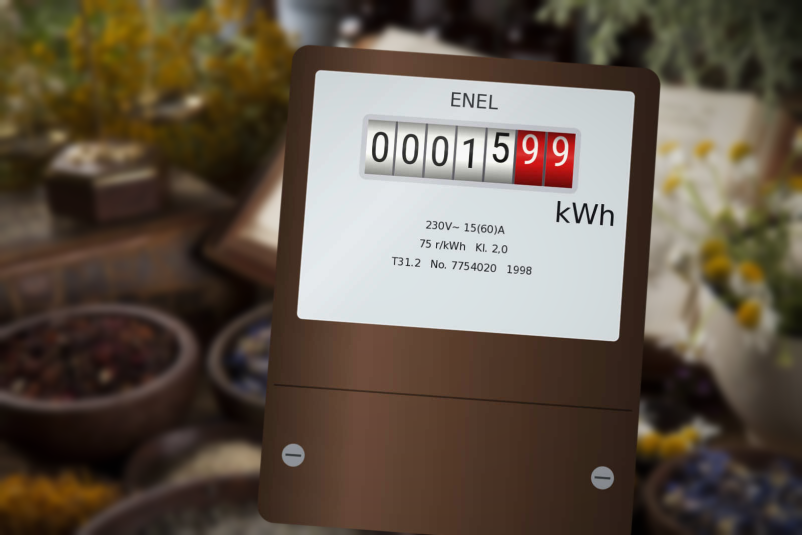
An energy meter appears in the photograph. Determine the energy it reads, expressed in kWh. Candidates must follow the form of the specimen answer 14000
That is 15.99
